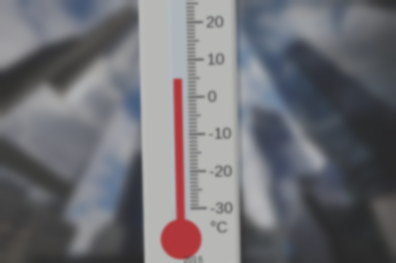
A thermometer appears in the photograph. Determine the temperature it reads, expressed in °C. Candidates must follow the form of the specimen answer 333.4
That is 5
